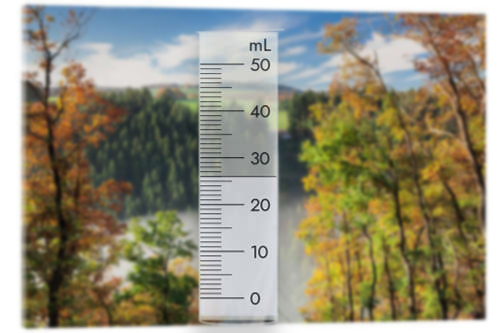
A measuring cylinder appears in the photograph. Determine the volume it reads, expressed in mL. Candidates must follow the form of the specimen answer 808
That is 26
